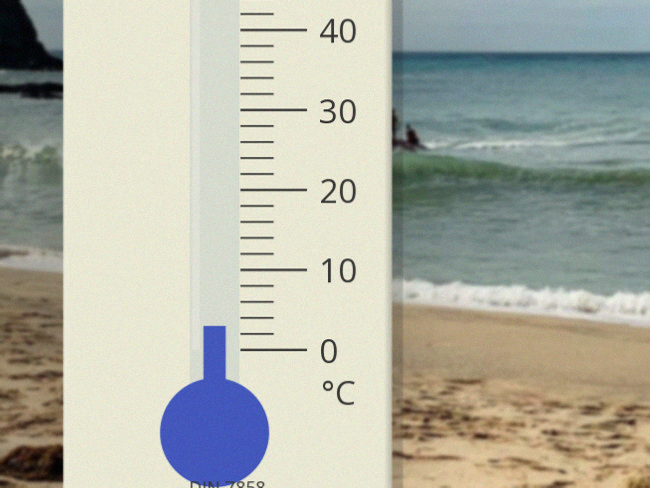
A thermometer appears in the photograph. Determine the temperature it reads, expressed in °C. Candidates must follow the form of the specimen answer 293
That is 3
